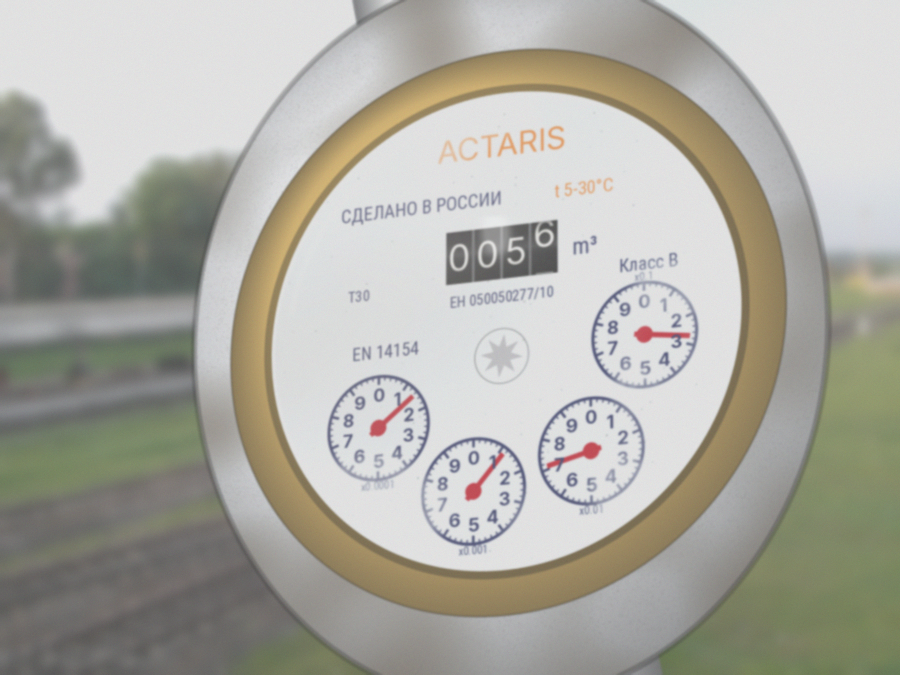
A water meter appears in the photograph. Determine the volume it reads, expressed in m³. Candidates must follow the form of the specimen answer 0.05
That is 56.2711
